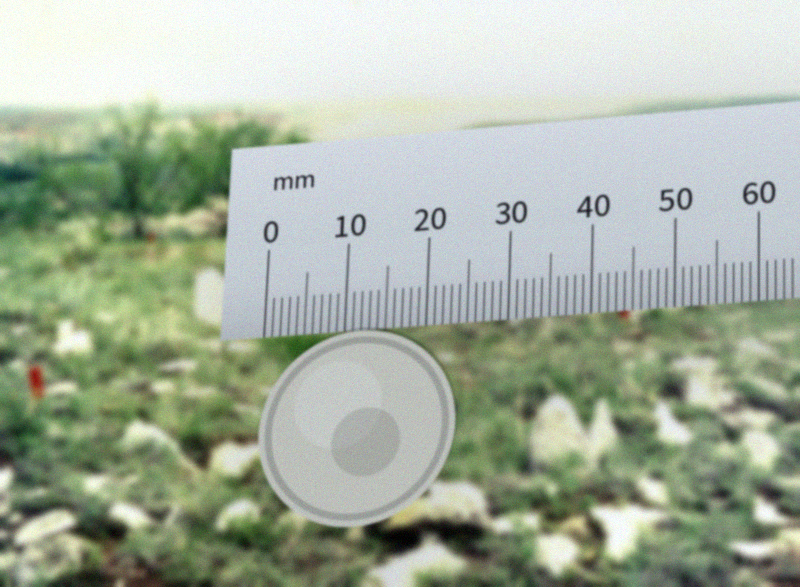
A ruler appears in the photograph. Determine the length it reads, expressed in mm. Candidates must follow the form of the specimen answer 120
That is 24
